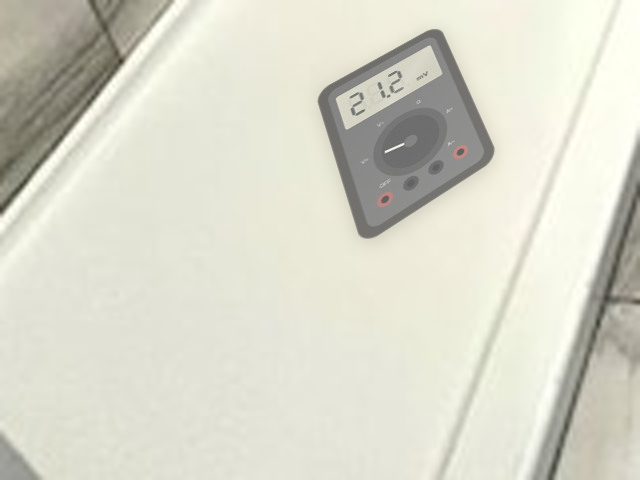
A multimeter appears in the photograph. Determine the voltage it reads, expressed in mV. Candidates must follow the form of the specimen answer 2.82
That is 21.2
